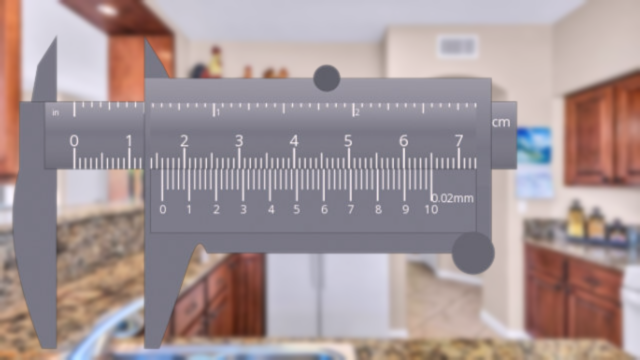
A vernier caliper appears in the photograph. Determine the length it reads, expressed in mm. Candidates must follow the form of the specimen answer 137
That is 16.0
